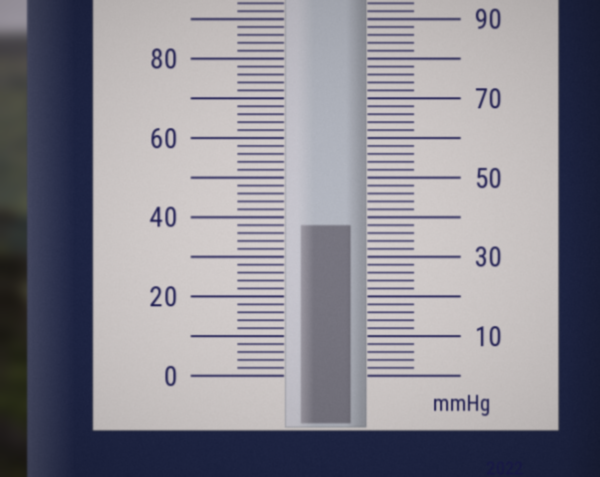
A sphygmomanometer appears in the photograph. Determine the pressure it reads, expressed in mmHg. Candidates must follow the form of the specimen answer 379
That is 38
